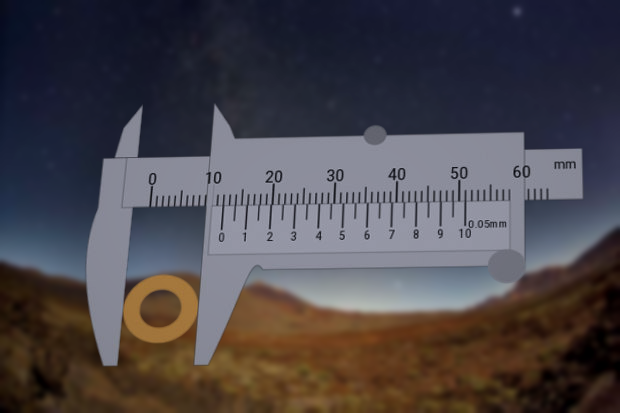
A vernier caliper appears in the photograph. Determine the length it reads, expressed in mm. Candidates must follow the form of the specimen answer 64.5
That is 12.0
